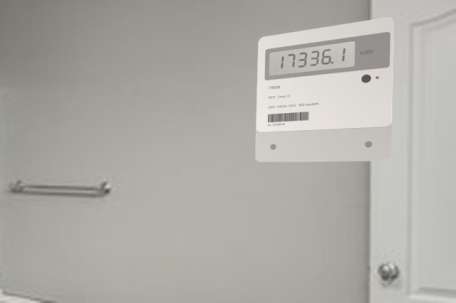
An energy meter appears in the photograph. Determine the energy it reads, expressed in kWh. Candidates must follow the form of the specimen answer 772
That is 17336.1
